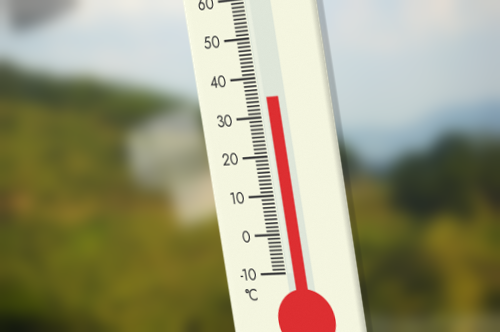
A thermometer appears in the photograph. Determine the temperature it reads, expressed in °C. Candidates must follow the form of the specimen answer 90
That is 35
